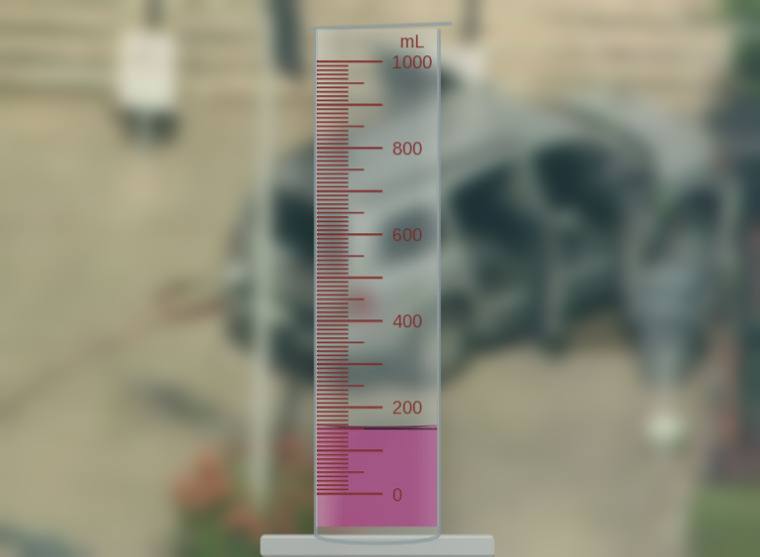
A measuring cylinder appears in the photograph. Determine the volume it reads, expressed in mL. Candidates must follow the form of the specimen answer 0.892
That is 150
